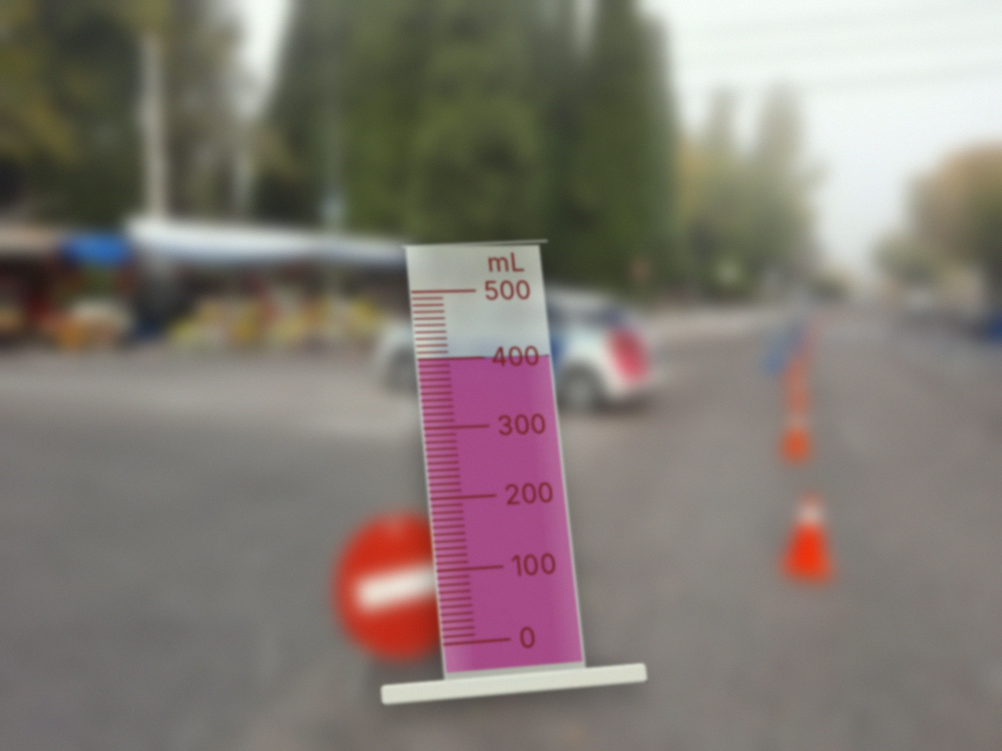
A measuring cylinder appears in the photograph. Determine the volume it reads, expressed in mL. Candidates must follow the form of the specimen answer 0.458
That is 400
